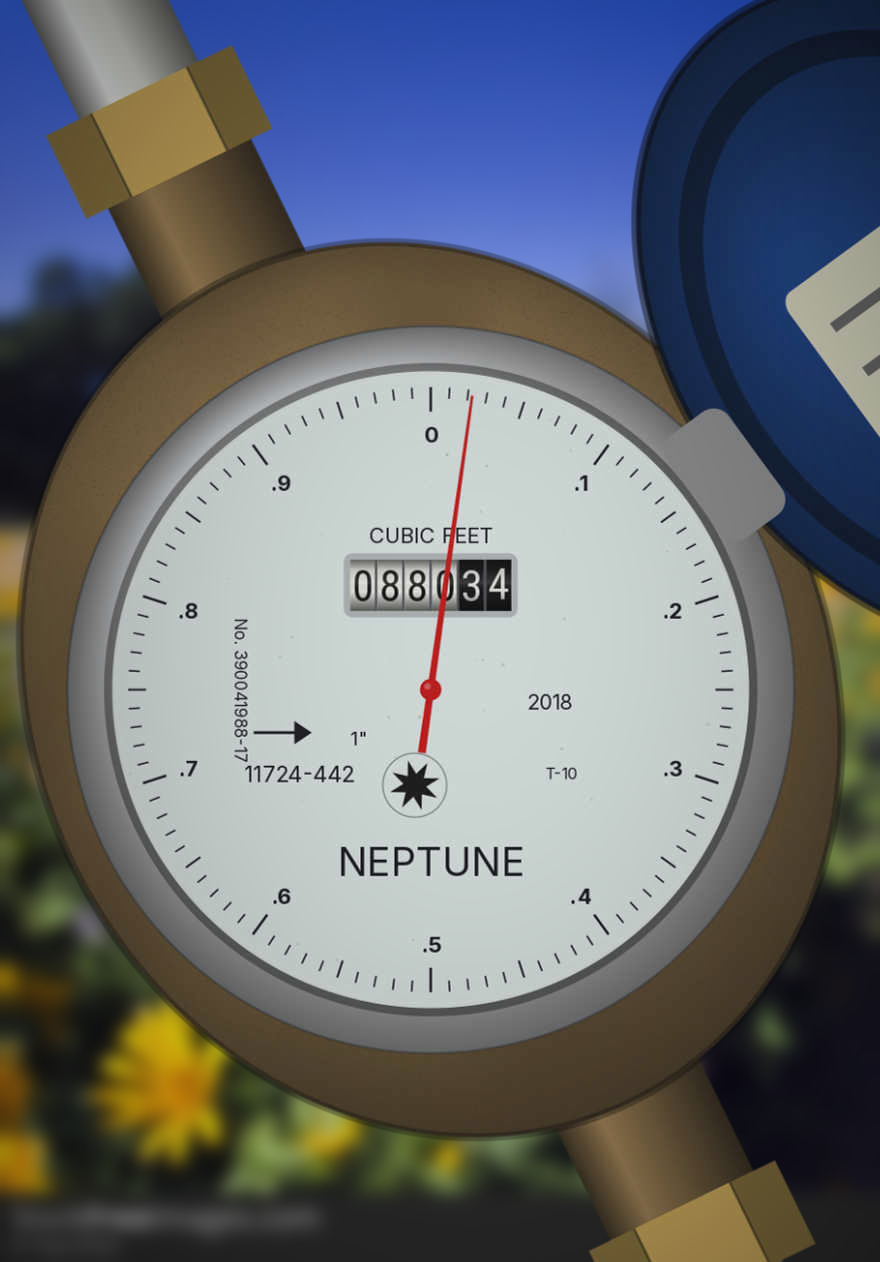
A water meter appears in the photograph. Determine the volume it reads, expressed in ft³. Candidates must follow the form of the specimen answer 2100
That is 88034.02
